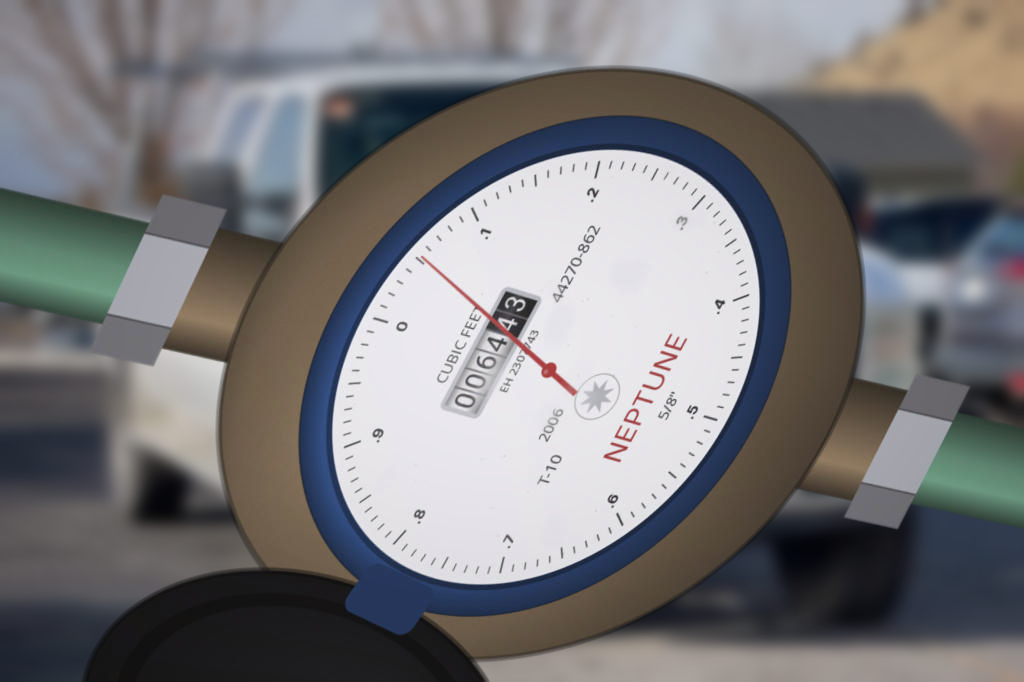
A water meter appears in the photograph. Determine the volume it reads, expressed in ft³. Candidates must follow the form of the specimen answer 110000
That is 6443.05
